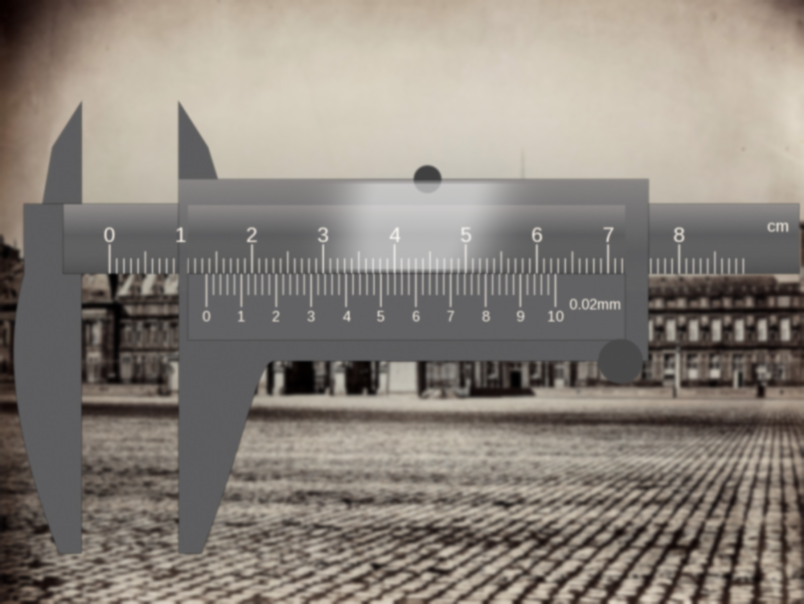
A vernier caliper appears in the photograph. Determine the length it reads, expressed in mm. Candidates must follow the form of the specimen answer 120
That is 13.6
